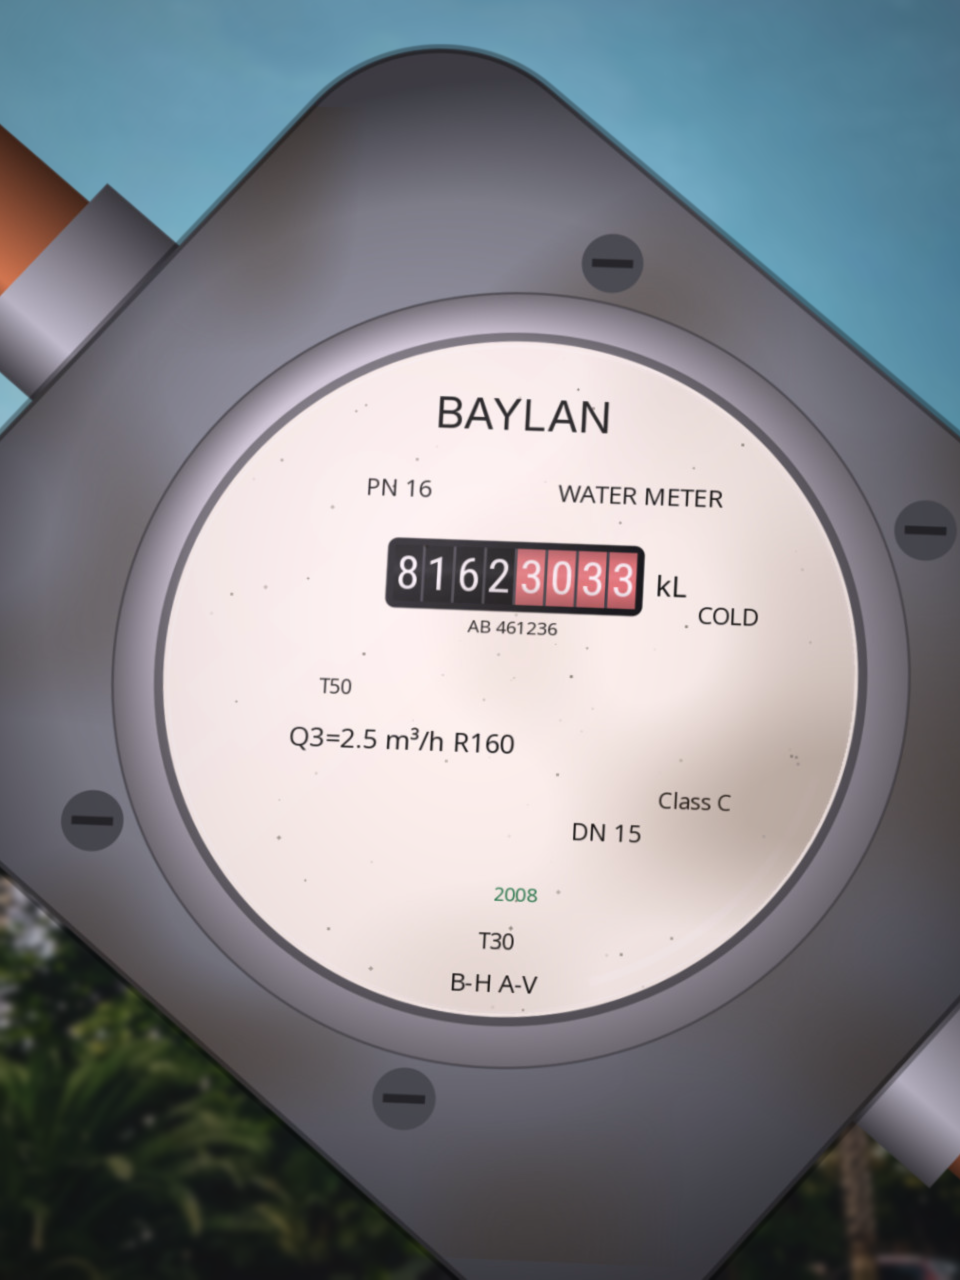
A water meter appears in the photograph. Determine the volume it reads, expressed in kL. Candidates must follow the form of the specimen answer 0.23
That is 8162.3033
